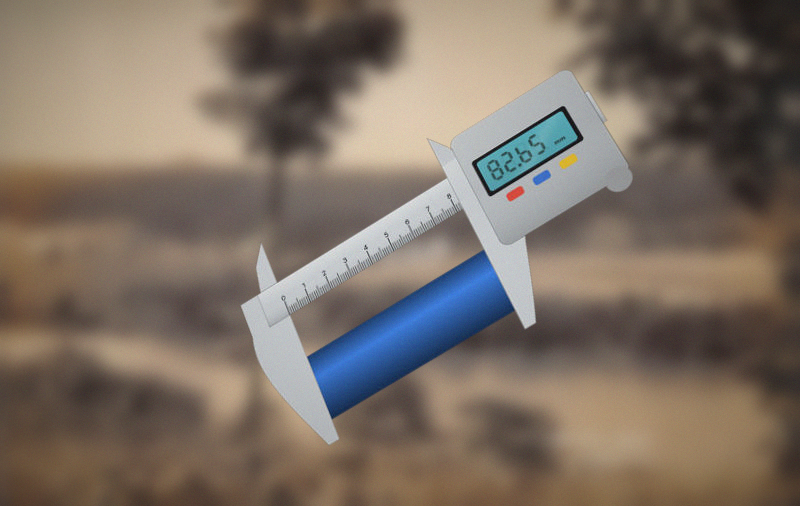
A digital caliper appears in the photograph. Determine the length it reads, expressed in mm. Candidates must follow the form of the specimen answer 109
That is 82.65
